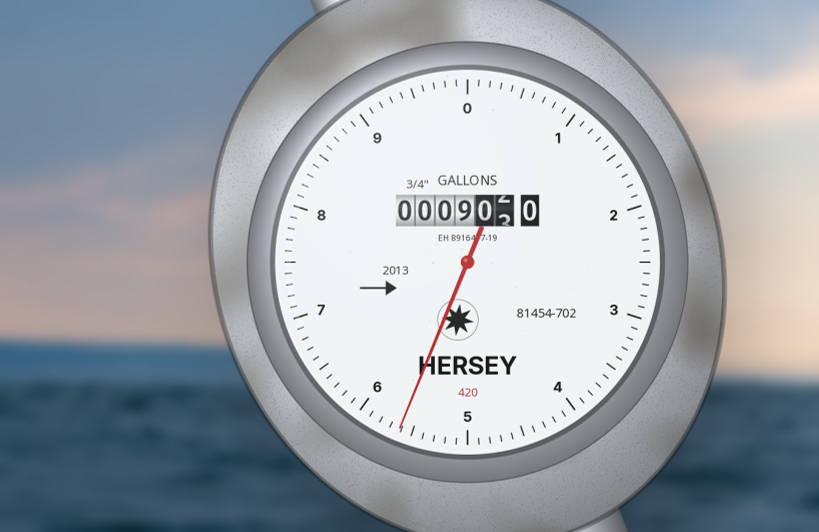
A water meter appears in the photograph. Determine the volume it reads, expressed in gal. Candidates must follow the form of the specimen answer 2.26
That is 9025.6
